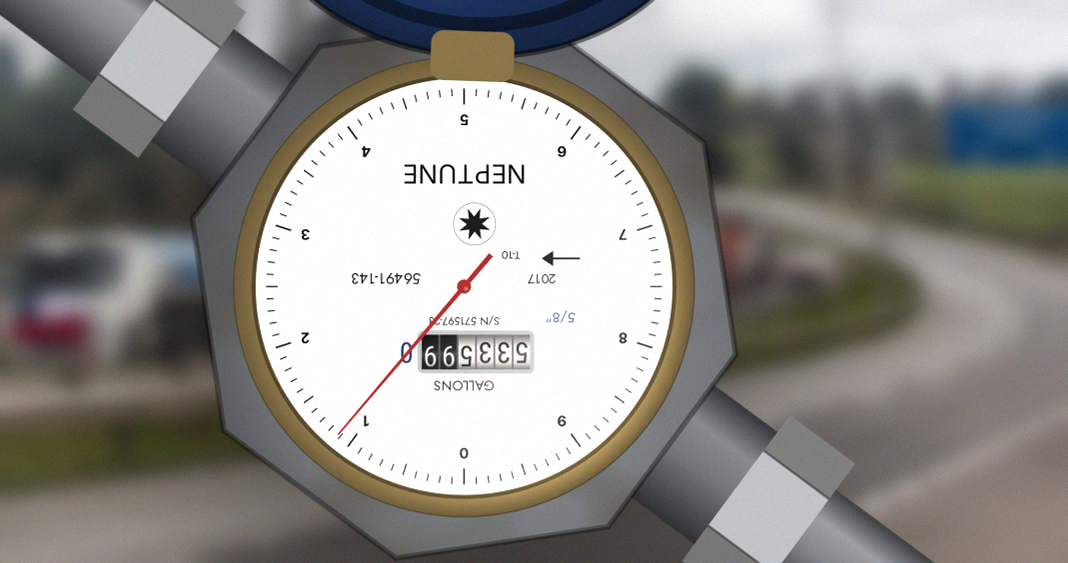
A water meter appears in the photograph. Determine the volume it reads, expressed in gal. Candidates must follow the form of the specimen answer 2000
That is 5335991.1
